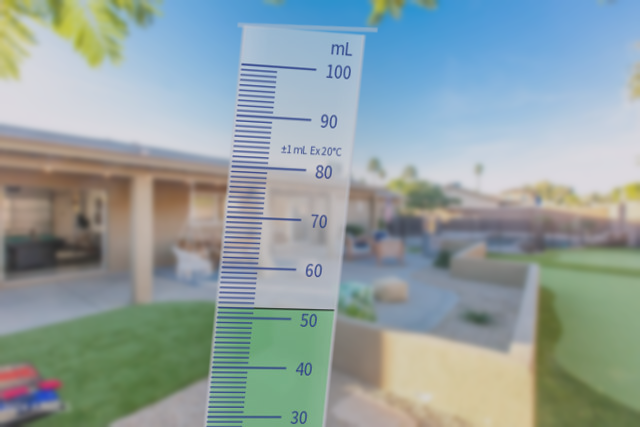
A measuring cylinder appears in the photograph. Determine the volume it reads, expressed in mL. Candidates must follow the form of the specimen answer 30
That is 52
